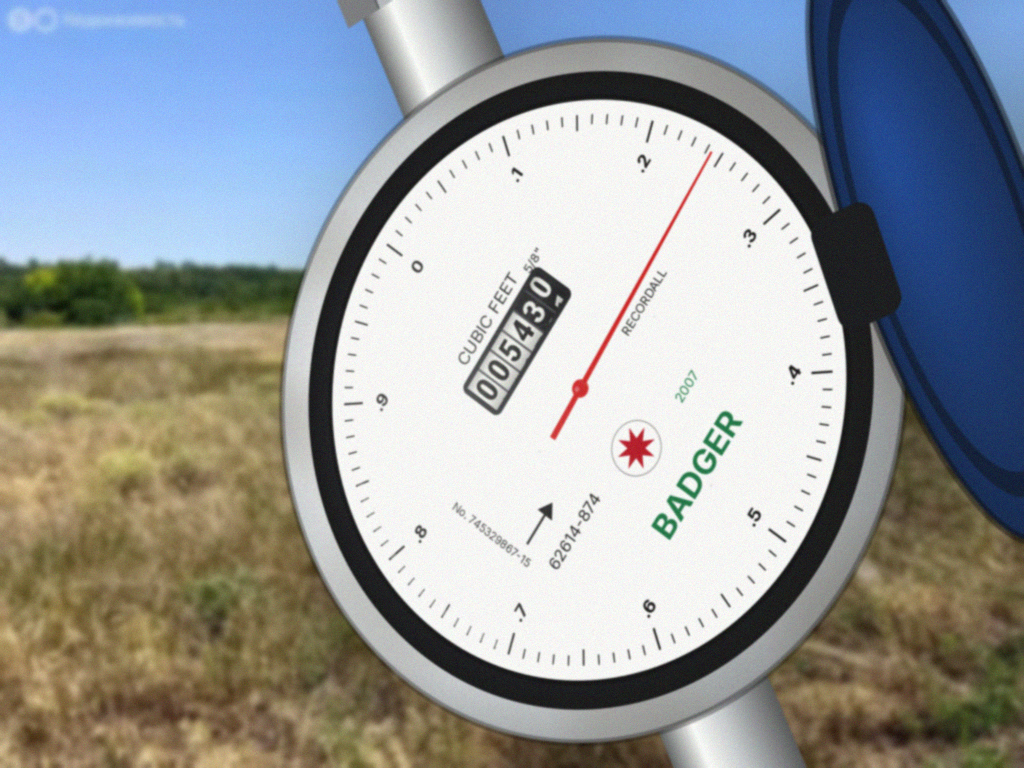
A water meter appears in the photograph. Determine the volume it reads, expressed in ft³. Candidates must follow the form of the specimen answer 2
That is 5430.24
